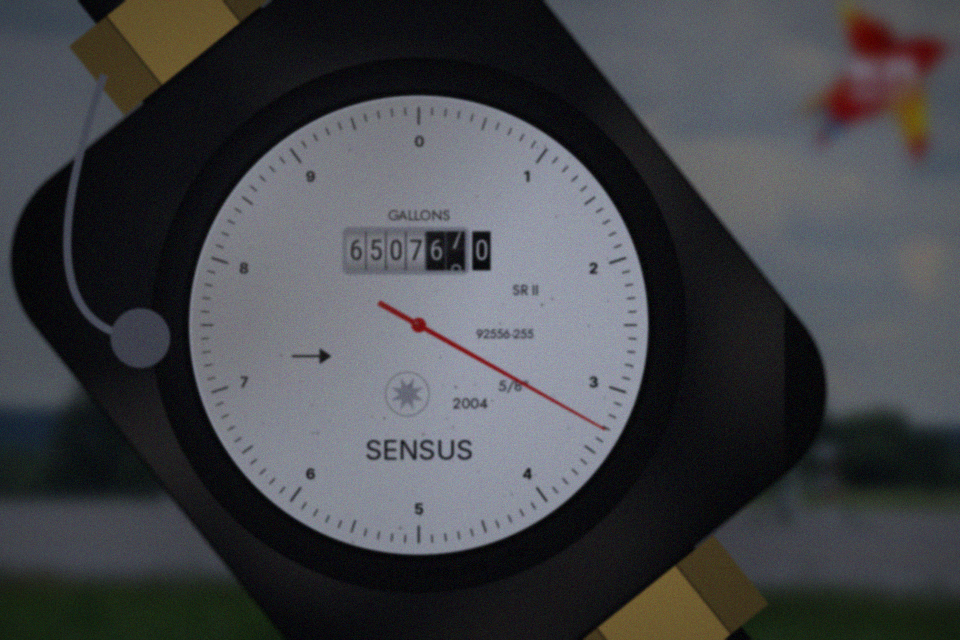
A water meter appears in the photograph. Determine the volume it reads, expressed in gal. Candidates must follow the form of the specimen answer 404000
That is 6507673.3
